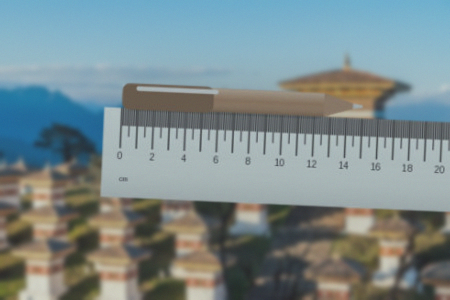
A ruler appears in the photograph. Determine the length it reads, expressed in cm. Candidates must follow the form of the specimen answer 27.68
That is 15
